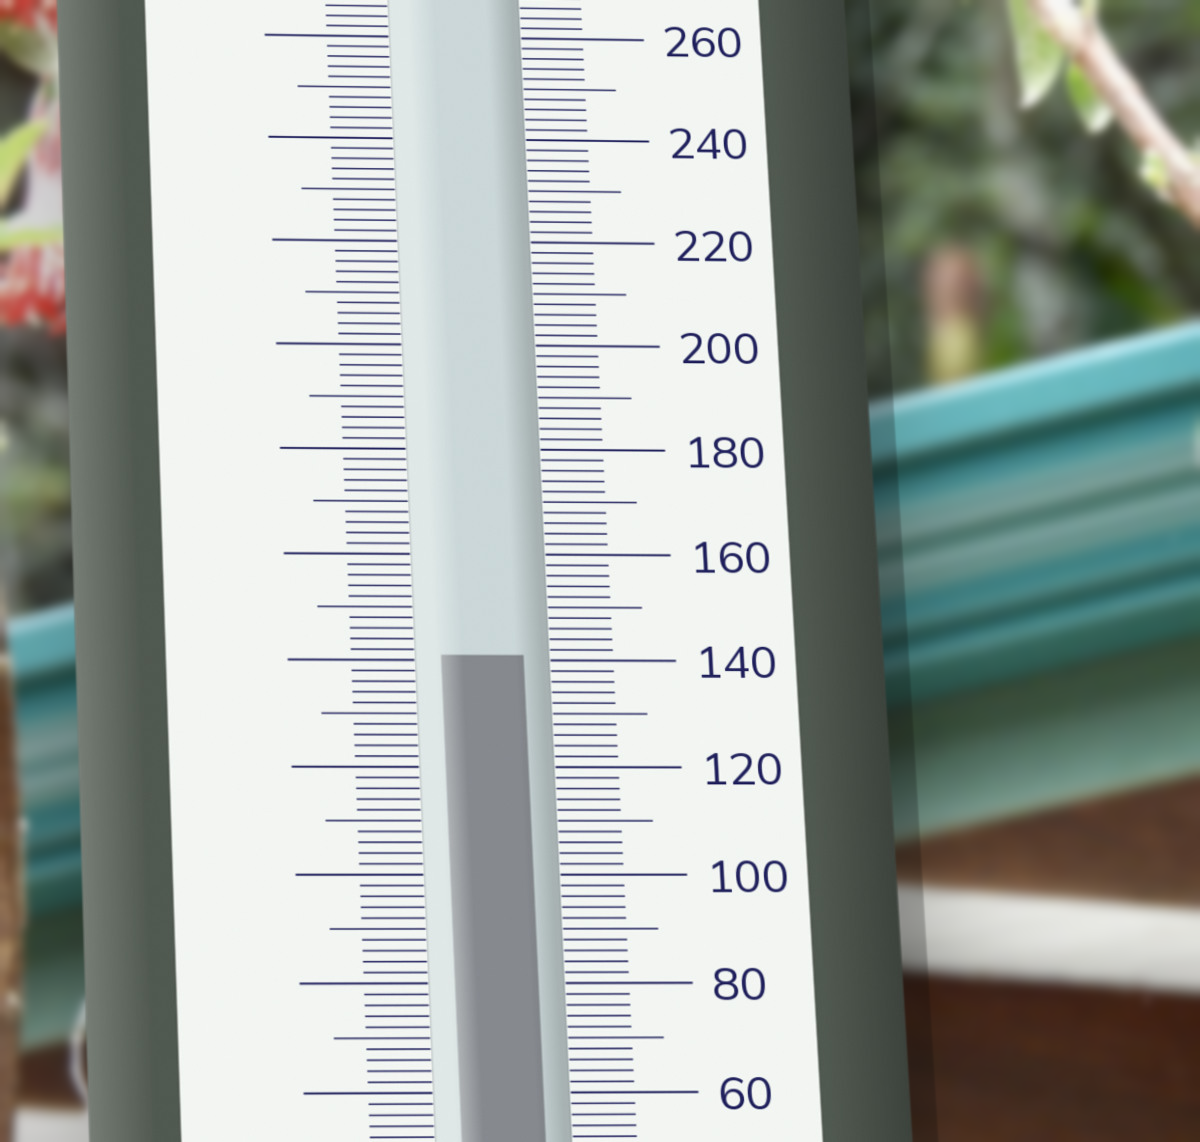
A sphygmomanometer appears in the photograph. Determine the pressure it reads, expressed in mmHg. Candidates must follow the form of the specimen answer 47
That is 141
